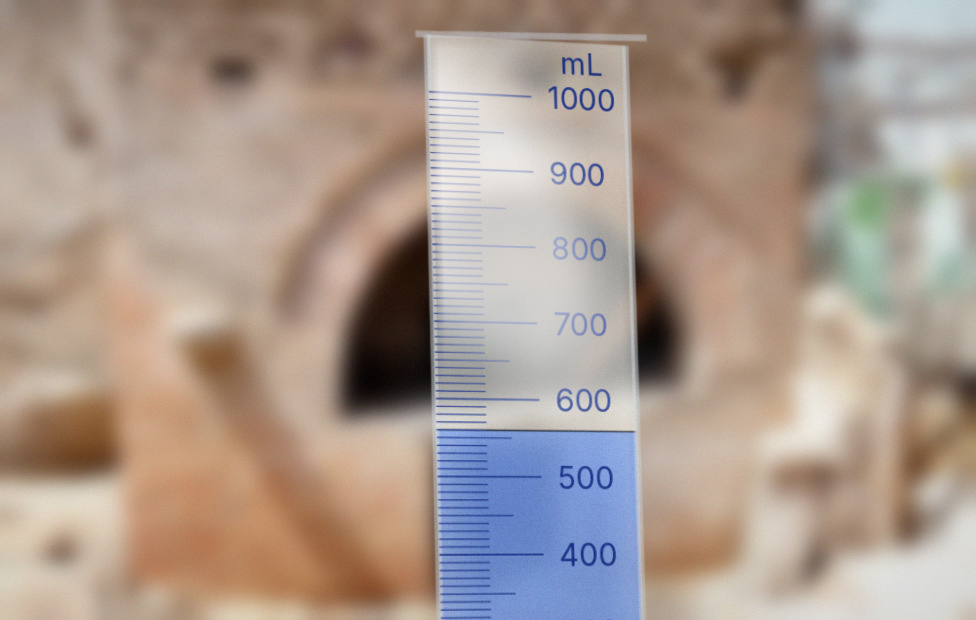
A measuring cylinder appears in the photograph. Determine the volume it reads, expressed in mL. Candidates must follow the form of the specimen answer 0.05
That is 560
